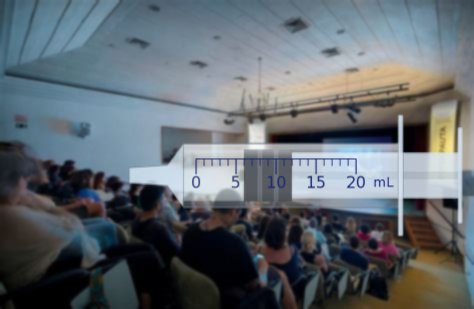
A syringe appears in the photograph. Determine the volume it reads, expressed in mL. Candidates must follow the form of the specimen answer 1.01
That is 6
